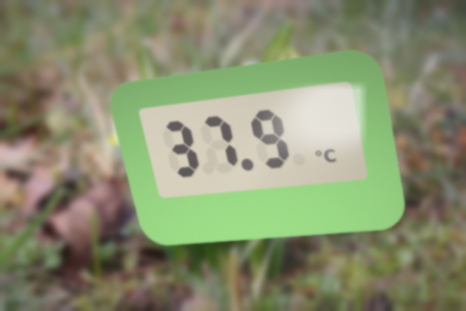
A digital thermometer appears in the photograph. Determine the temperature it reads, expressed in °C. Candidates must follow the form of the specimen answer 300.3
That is 37.9
